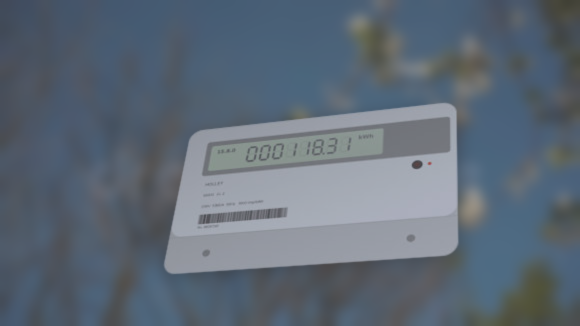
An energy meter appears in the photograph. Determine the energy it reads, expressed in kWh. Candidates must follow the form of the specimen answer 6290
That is 118.31
